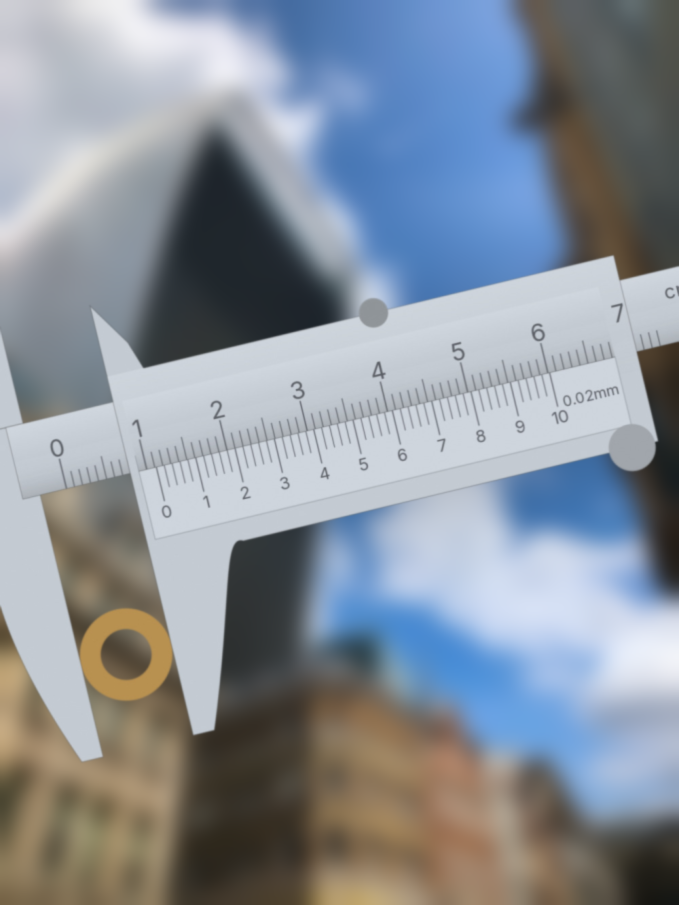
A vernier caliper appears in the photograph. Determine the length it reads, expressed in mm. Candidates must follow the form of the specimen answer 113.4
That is 11.2
